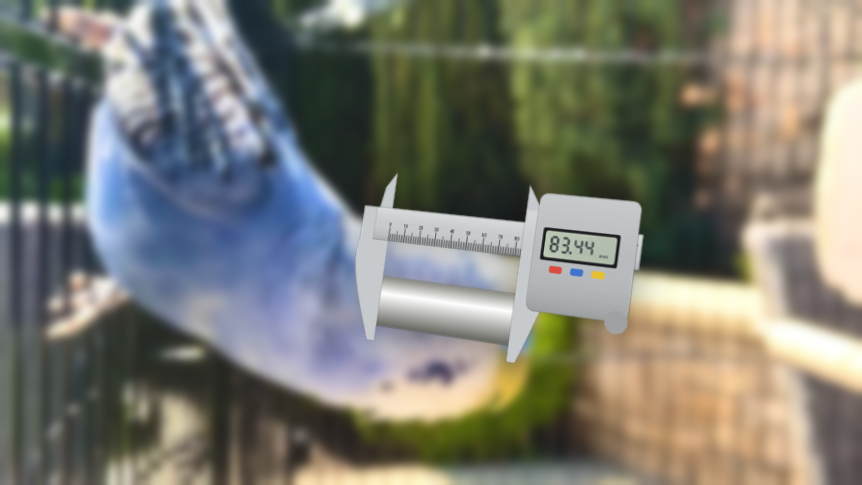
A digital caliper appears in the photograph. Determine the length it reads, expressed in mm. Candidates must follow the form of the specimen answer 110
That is 83.44
